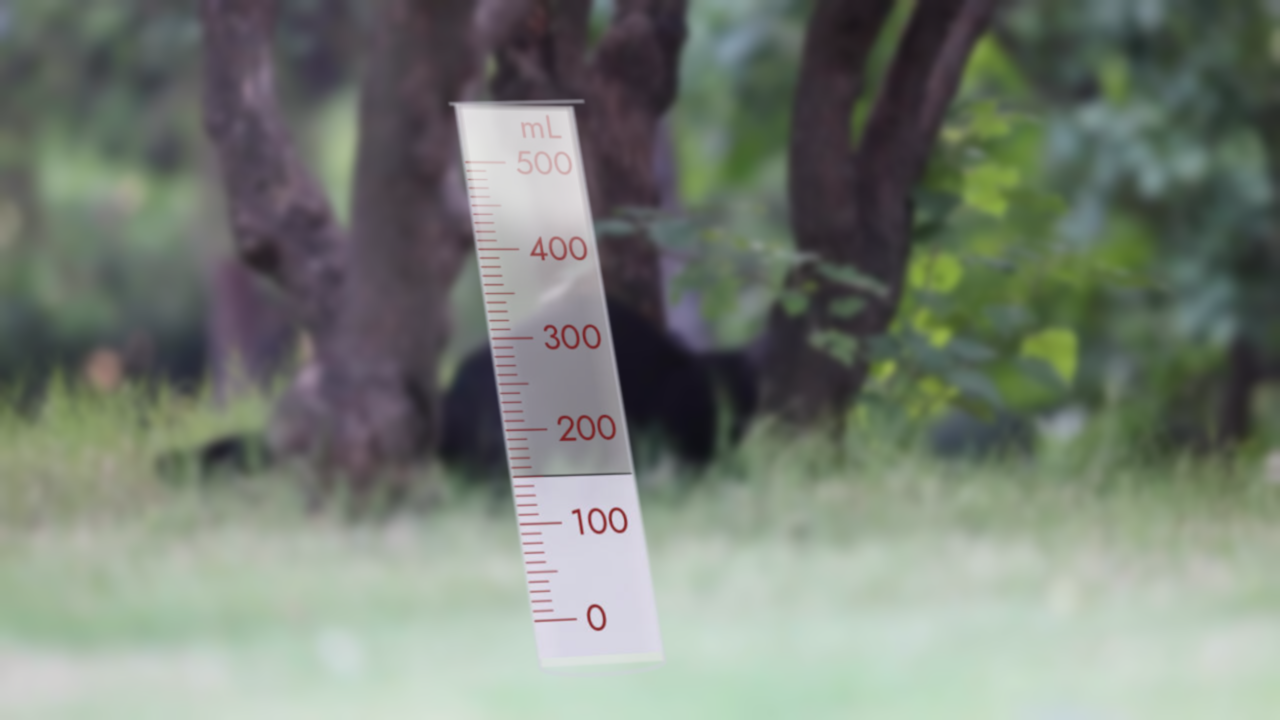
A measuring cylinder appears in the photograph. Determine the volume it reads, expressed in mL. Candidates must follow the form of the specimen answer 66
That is 150
